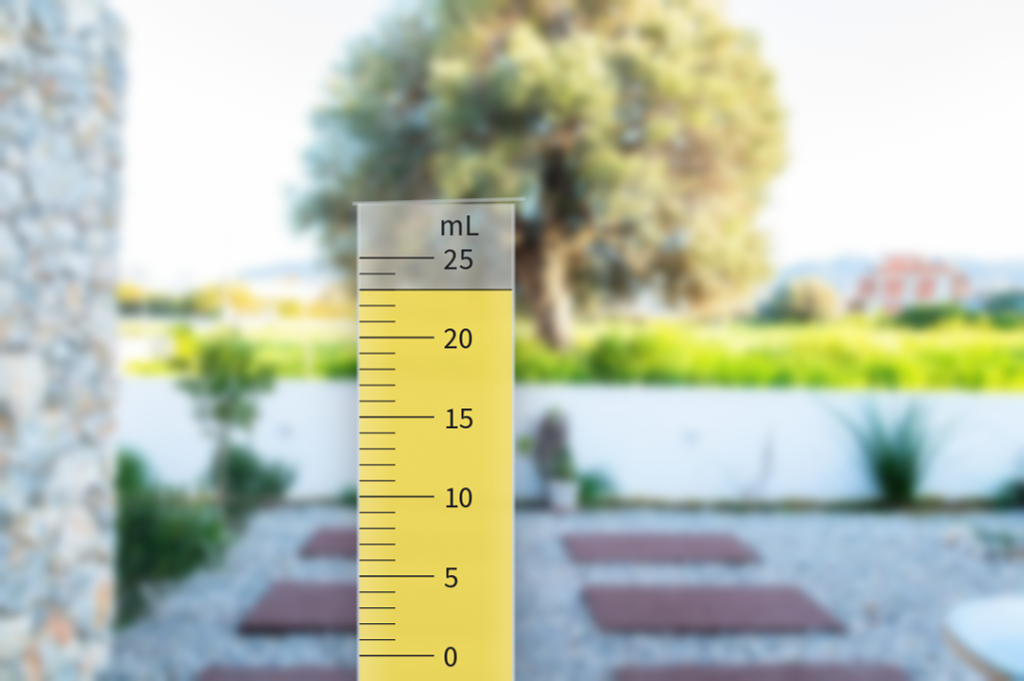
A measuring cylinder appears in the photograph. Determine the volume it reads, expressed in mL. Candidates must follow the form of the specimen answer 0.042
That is 23
